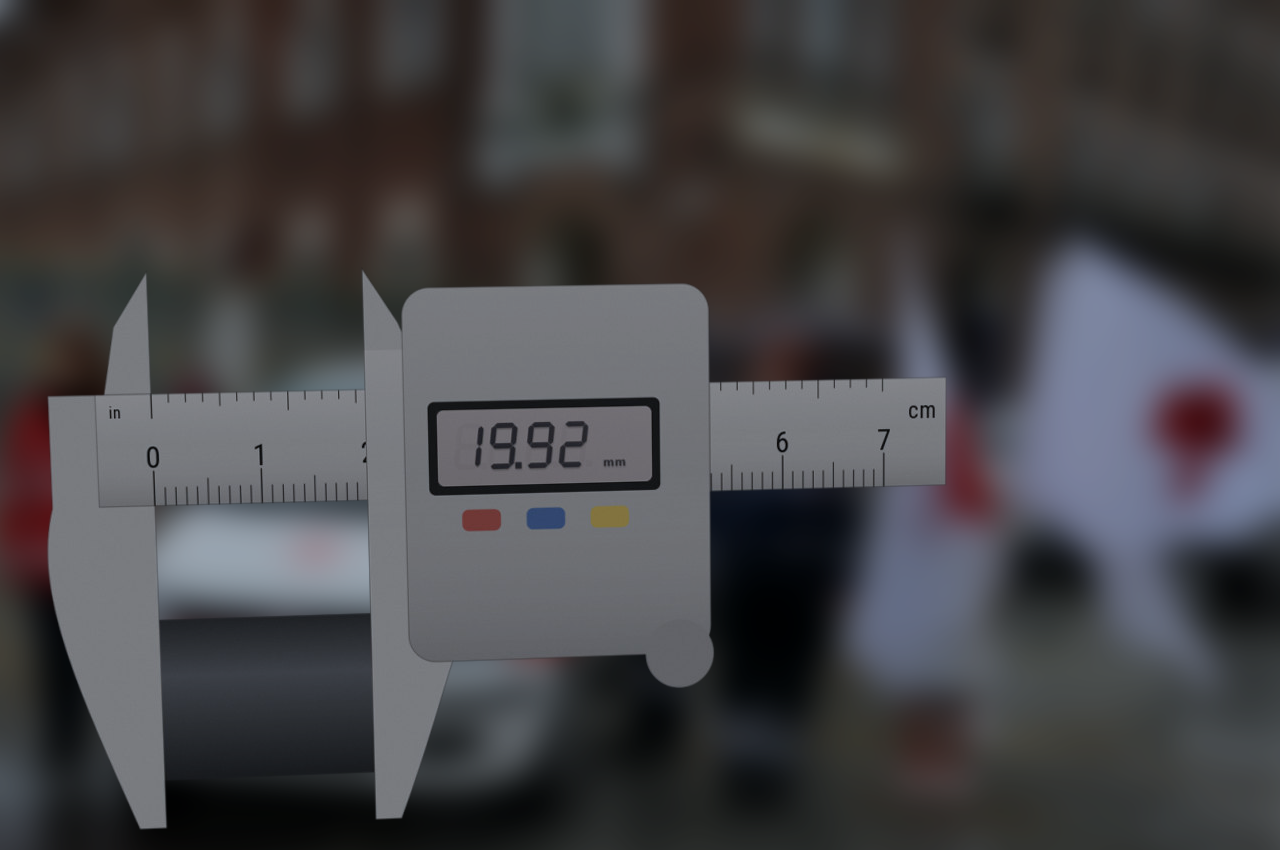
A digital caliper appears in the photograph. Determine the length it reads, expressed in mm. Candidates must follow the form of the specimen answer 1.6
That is 19.92
